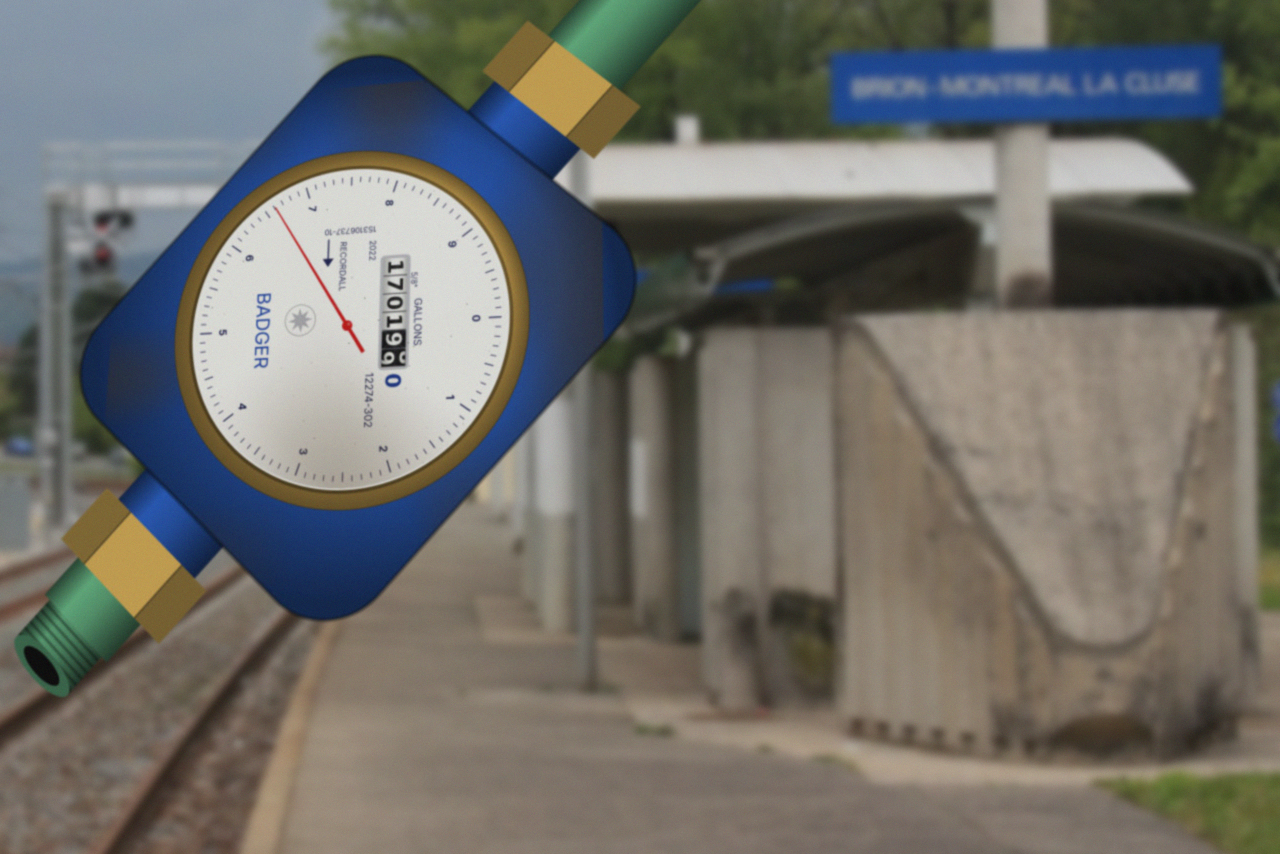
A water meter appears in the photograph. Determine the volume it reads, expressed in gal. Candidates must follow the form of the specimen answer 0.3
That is 1701986.6
